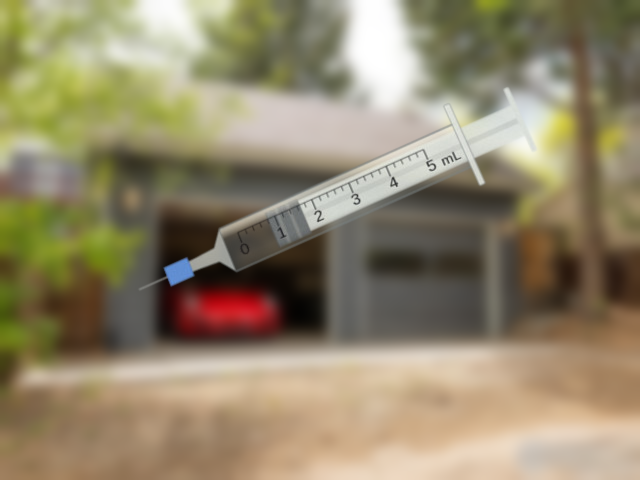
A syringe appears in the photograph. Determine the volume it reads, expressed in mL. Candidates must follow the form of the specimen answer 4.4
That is 0.8
